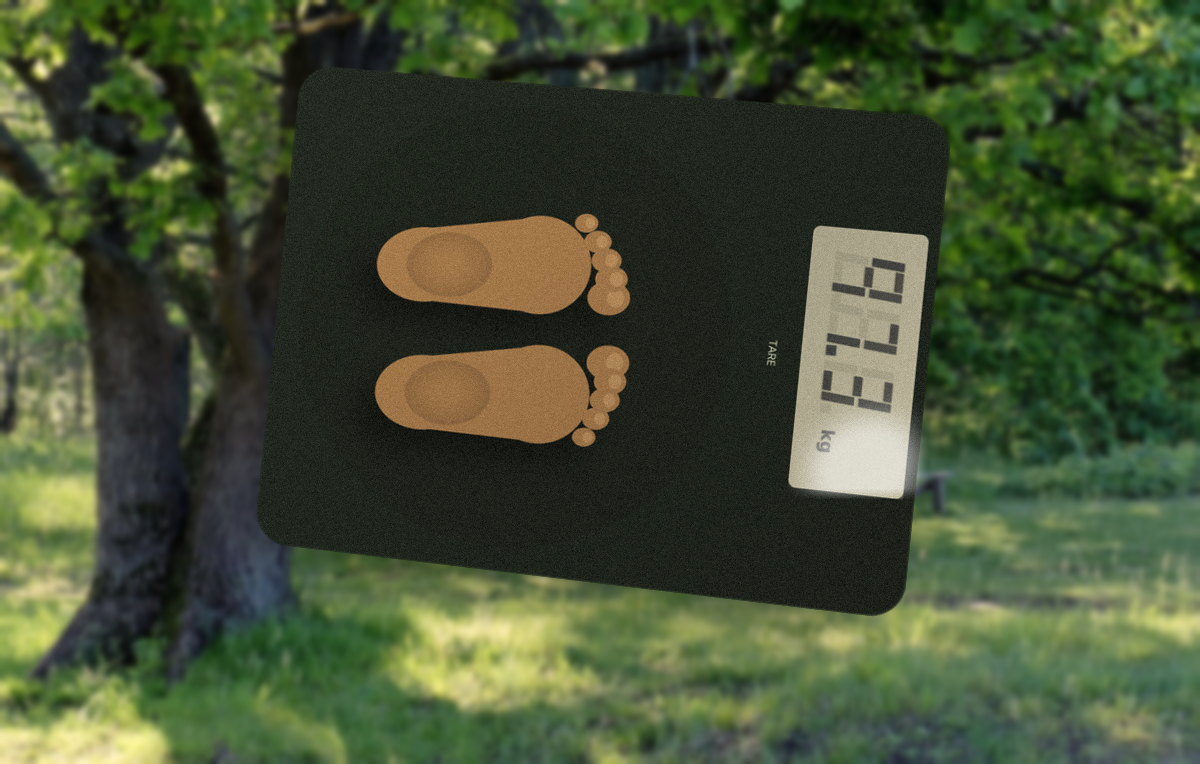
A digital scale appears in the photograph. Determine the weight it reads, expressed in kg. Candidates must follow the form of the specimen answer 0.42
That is 97.3
